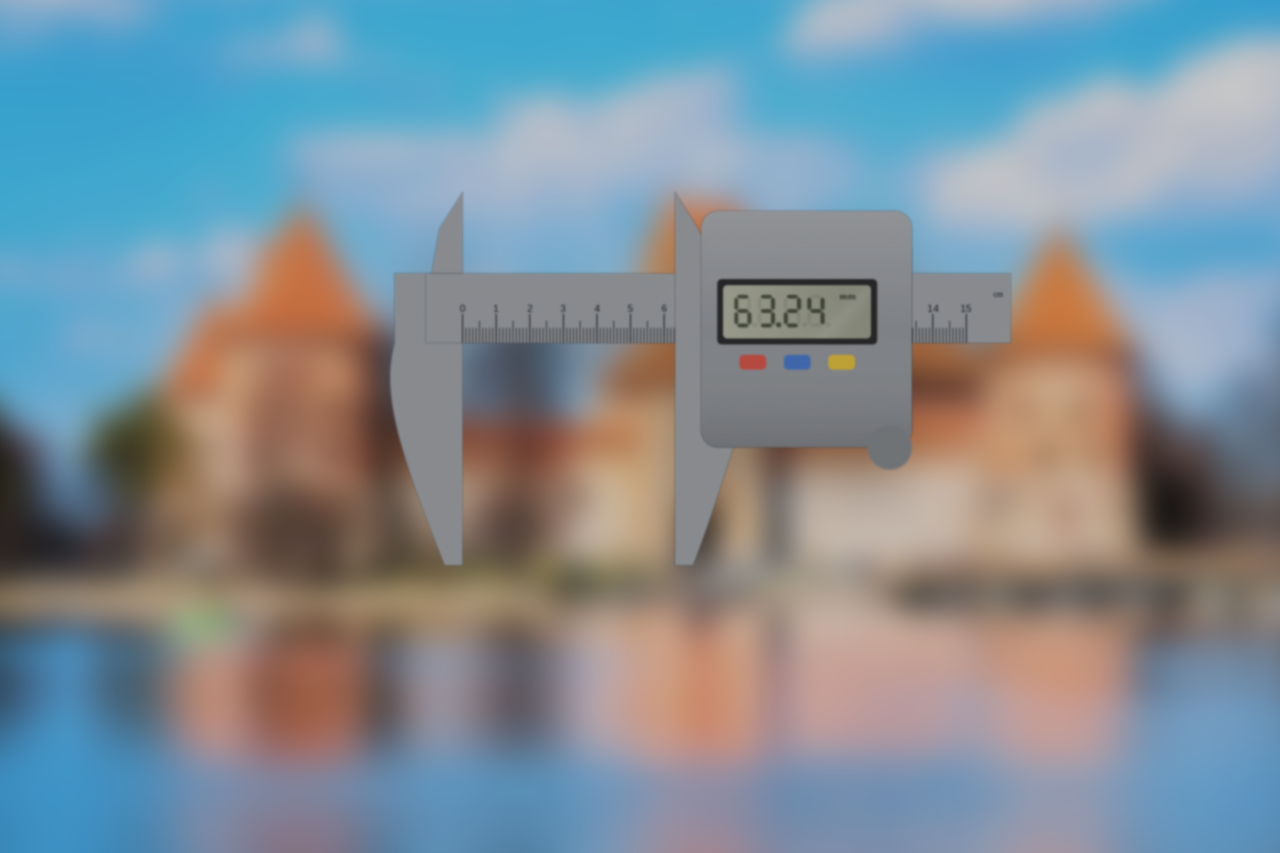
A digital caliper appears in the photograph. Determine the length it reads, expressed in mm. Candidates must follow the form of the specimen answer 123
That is 63.24
